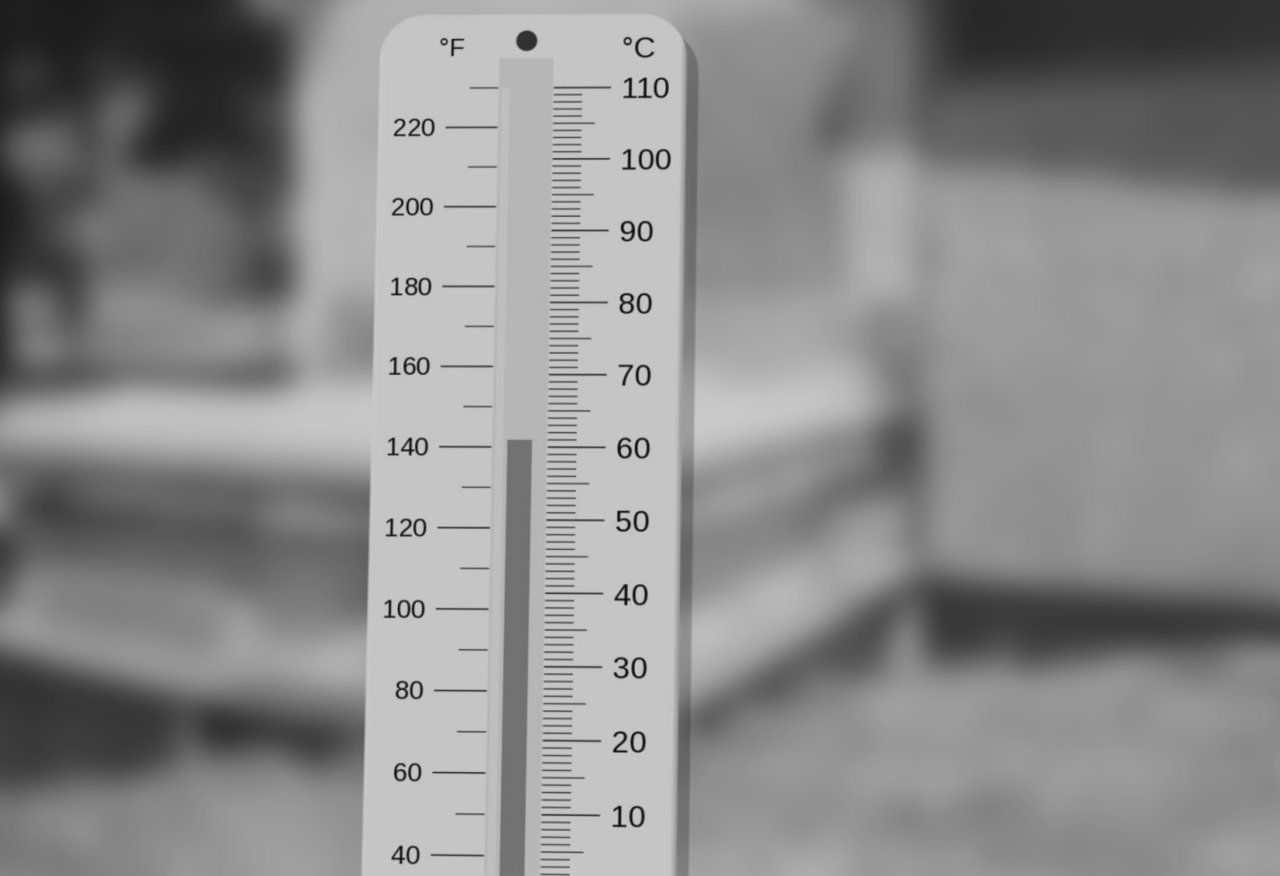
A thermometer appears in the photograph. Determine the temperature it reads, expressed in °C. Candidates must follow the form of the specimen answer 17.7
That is 61
